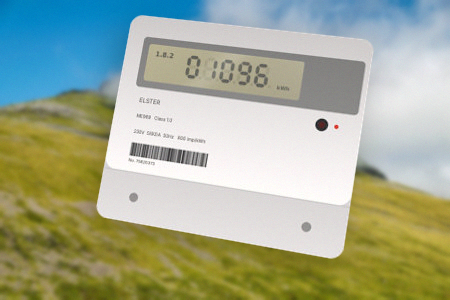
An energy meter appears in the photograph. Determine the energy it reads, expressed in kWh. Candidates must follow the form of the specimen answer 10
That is 1096
